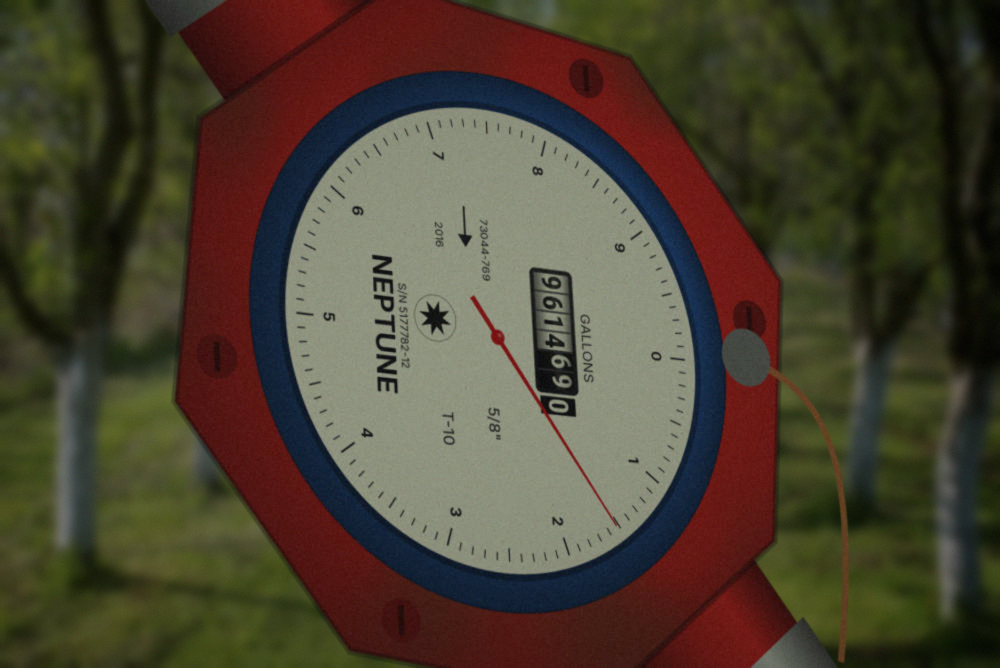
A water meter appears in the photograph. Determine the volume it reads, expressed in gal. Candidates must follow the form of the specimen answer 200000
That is 9614691.5
